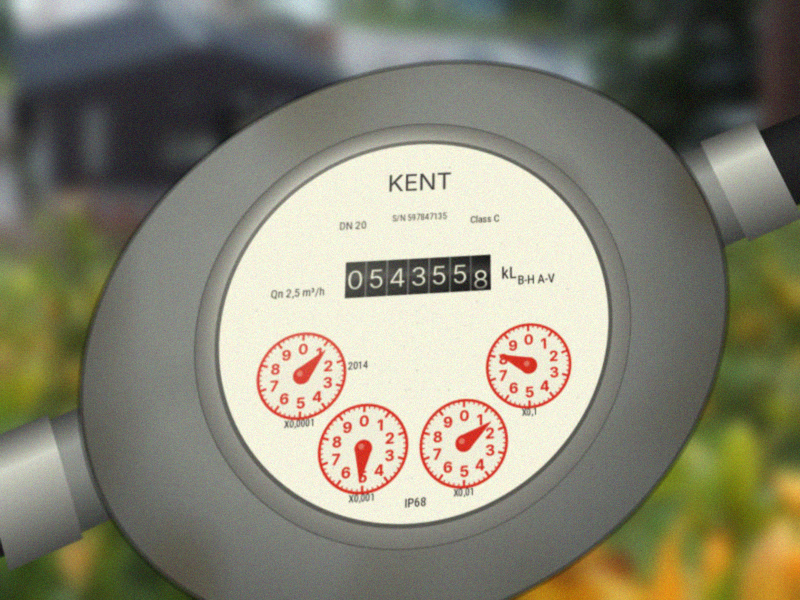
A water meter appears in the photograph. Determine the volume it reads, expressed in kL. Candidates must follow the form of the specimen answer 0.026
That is 543557.8151
